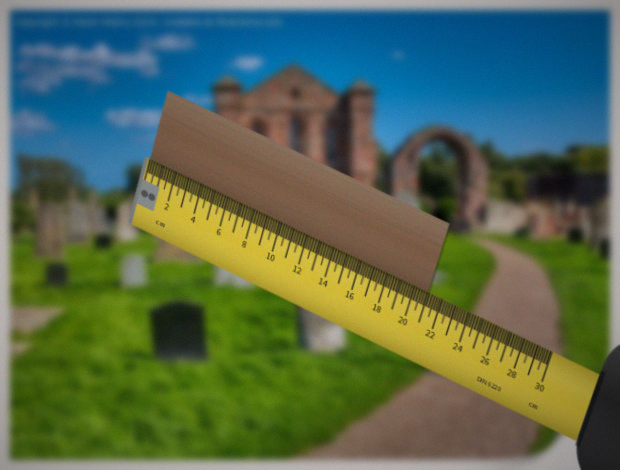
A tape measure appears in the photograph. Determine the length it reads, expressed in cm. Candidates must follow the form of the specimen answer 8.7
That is 21
